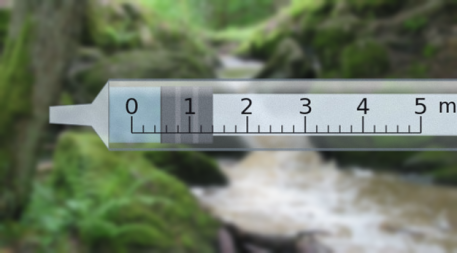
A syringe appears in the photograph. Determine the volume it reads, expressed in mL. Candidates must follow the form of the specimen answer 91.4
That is 0.5
